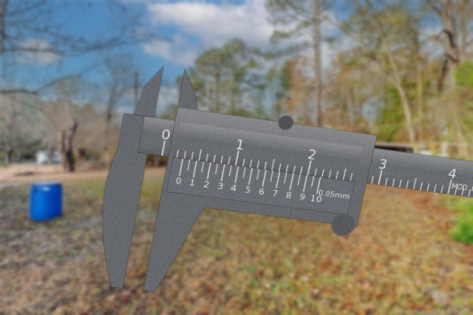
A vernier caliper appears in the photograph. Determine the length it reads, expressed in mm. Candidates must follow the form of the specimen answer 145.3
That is 2.8
